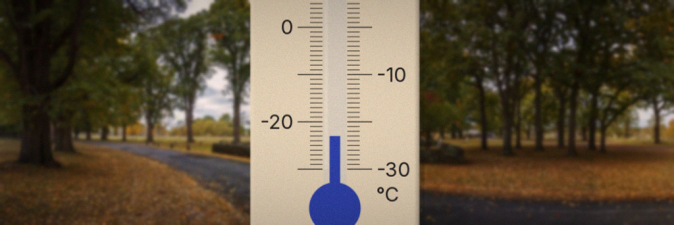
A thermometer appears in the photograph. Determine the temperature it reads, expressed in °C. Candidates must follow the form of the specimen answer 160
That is -23
